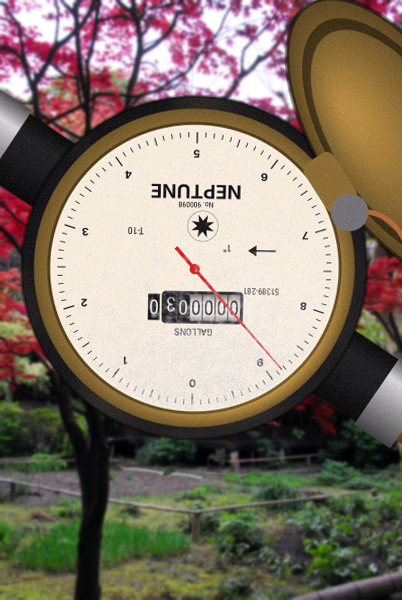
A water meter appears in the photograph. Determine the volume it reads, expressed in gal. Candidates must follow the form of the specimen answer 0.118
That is 28.8
